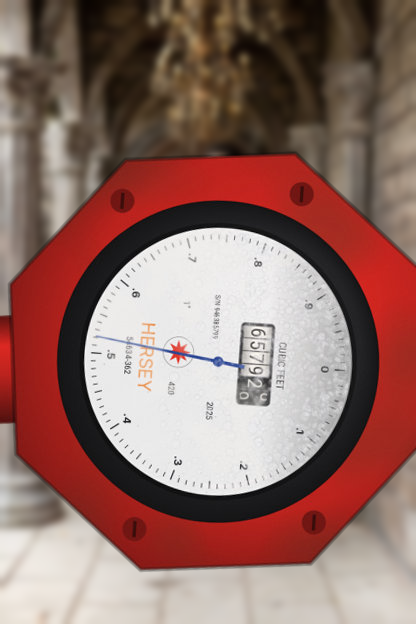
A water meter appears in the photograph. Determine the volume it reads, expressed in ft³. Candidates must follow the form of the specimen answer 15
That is 657928.52
